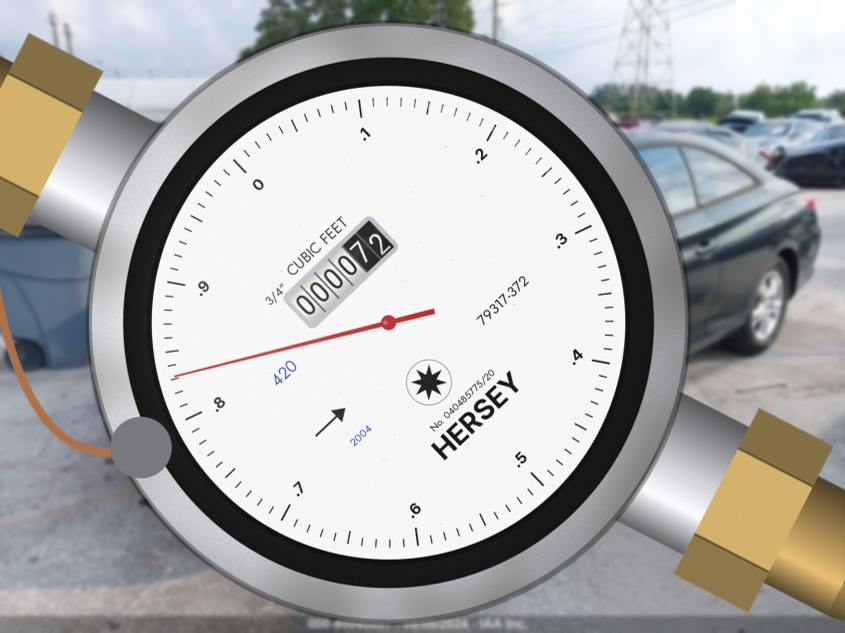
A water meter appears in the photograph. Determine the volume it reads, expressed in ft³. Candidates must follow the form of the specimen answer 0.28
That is 71.83
